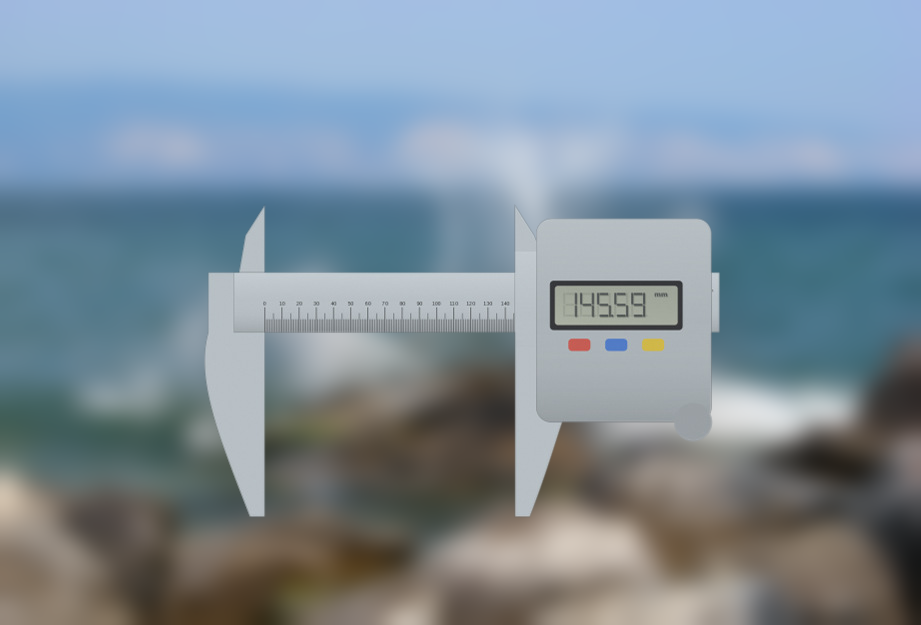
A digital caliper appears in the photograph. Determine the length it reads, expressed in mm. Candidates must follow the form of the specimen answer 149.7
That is 145.59
